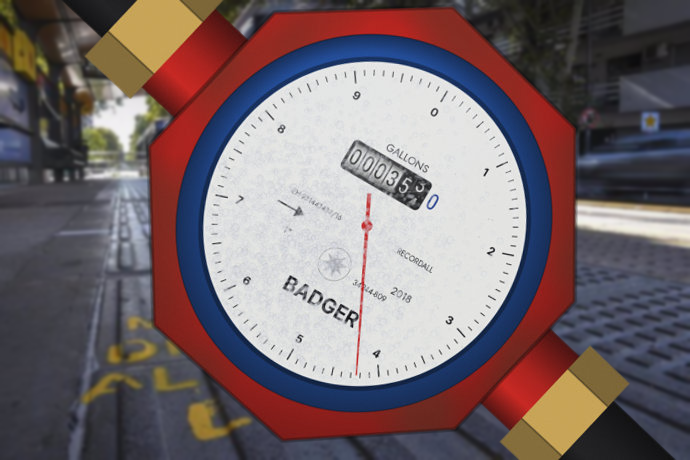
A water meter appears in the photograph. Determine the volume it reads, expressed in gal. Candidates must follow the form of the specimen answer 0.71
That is 3534.2
